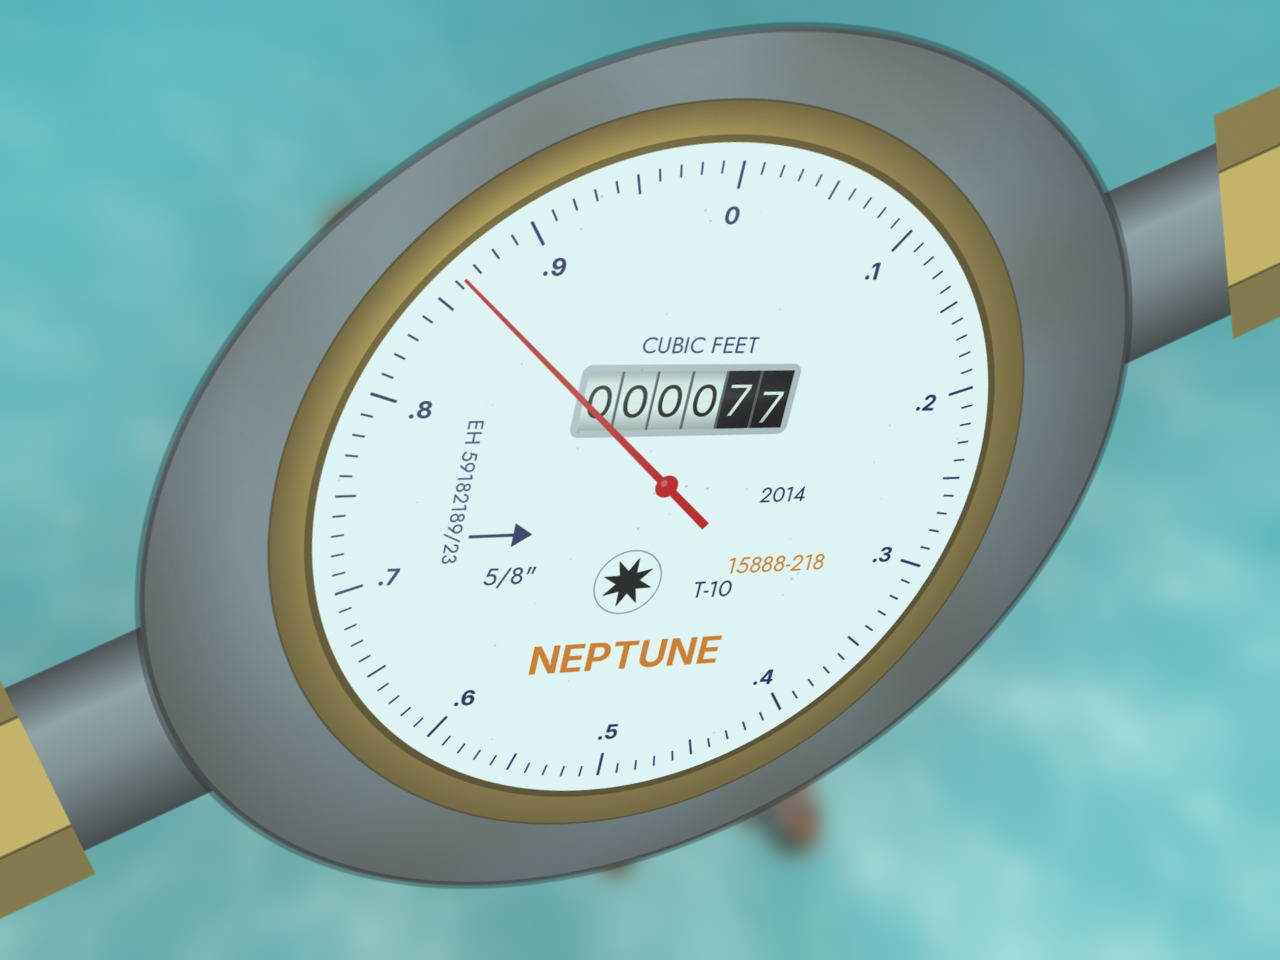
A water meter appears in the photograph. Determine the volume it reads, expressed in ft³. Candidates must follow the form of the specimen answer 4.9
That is 76.86
